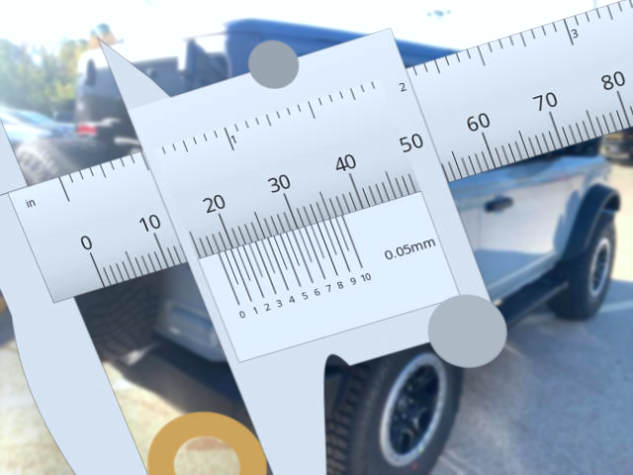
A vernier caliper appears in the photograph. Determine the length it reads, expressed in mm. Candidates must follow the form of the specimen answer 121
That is 17.8
